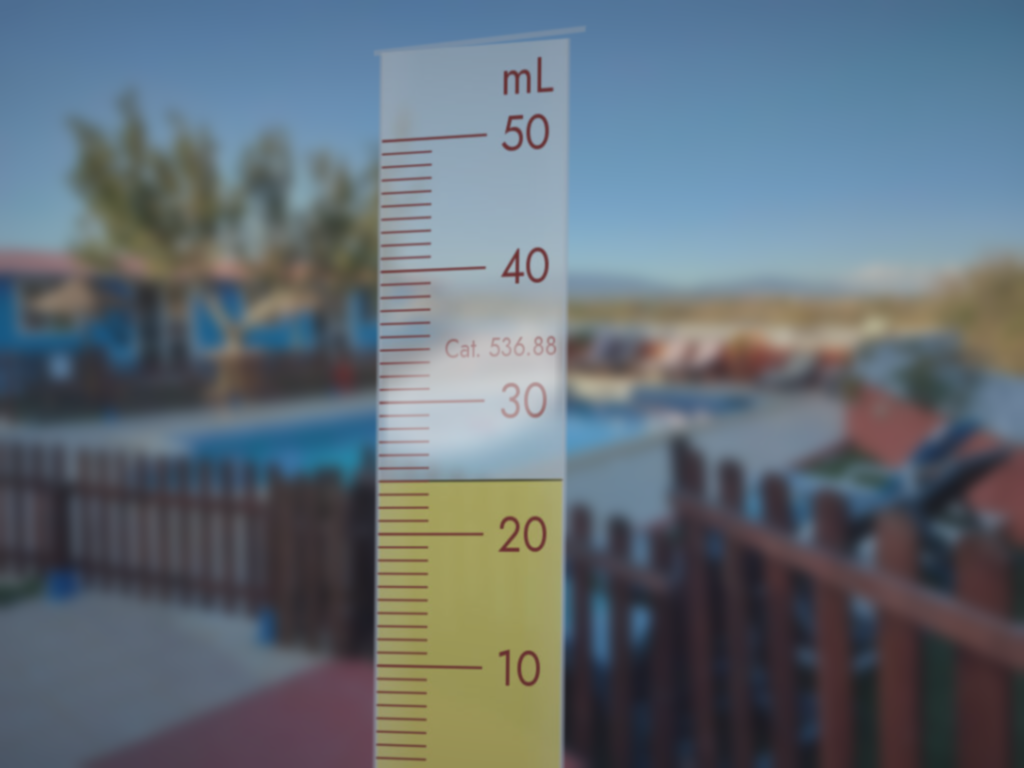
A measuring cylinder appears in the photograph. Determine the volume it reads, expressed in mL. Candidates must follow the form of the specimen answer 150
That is 24
